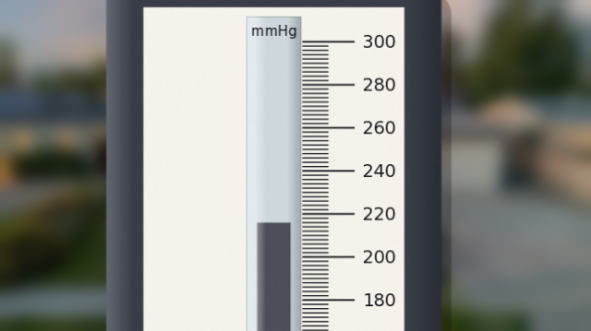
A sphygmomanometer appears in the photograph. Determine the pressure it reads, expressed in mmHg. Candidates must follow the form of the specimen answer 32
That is 216
